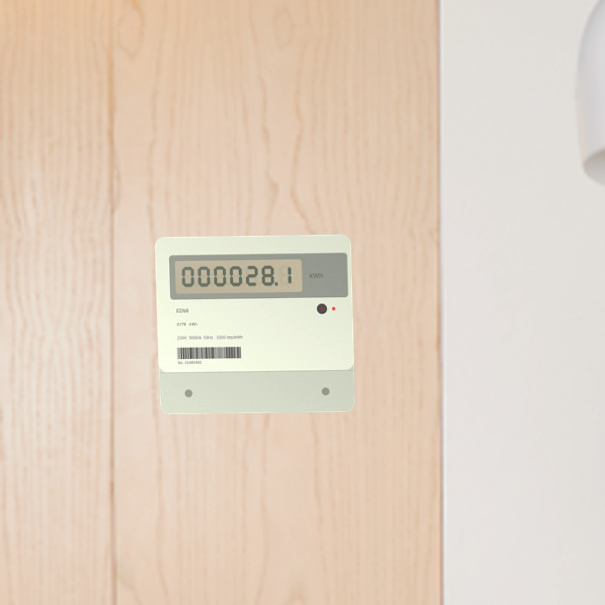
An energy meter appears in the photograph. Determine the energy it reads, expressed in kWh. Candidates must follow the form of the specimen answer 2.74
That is 28.1
